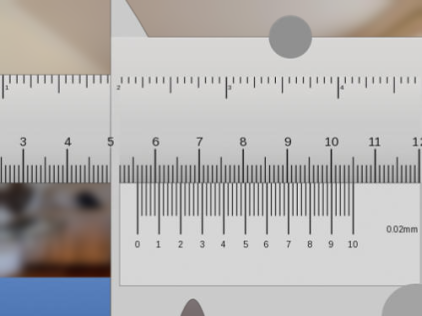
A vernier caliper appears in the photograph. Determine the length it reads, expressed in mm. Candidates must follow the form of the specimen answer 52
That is 56.0
